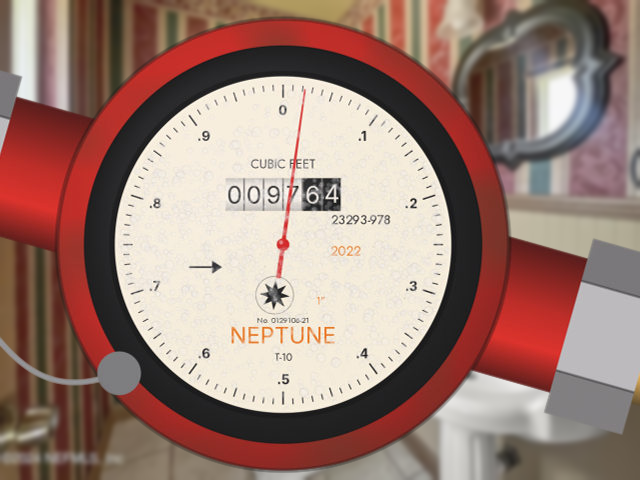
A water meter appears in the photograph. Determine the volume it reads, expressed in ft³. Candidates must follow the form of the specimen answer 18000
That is 9764.02
